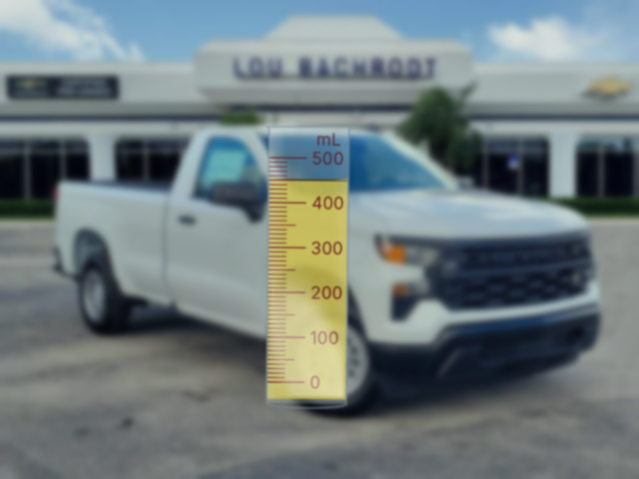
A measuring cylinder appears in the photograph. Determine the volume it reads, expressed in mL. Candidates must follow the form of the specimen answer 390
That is 450
